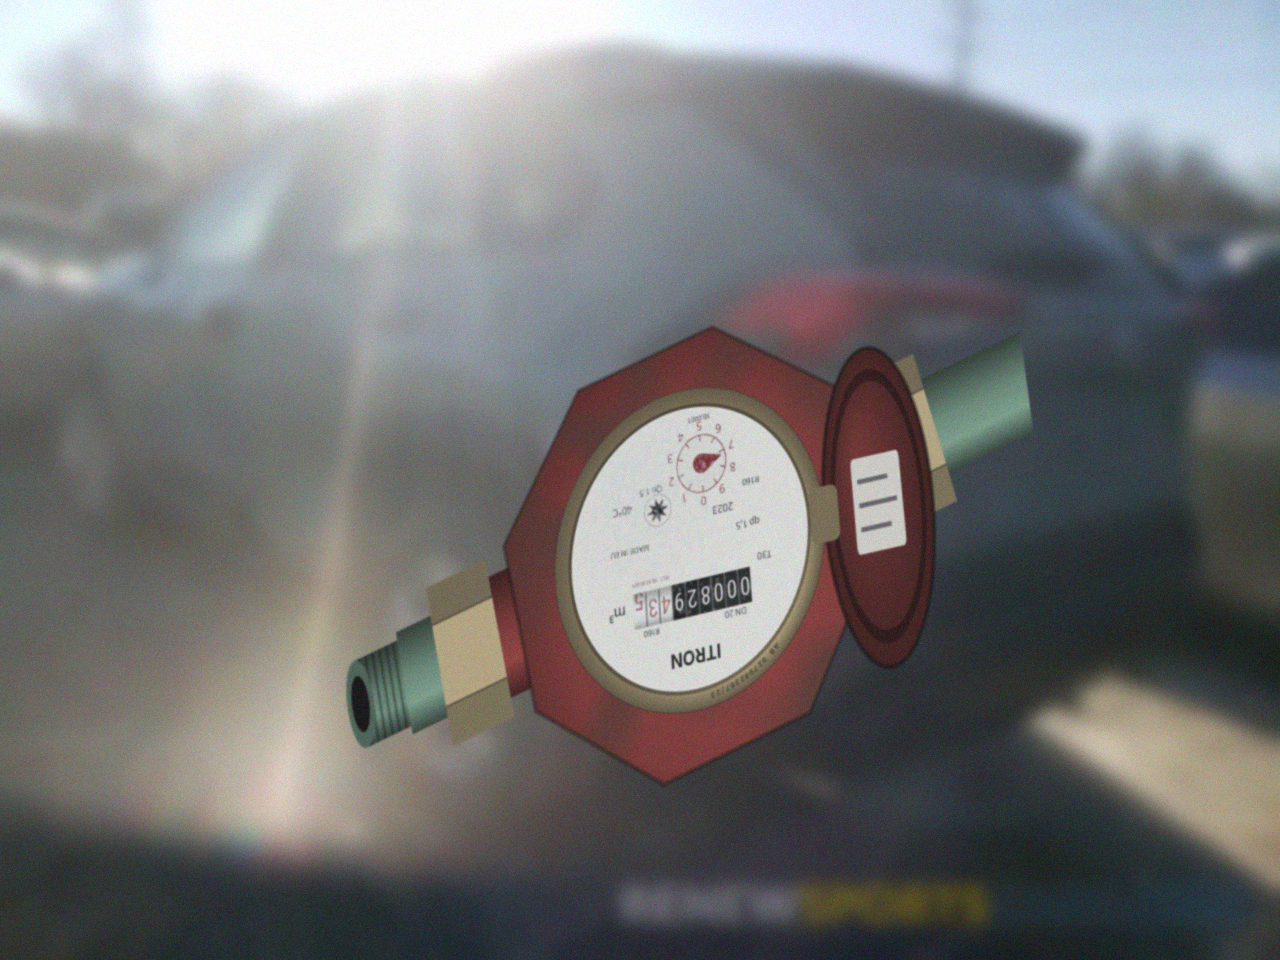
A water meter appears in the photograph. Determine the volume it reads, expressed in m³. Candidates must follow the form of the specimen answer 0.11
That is 829.4347
